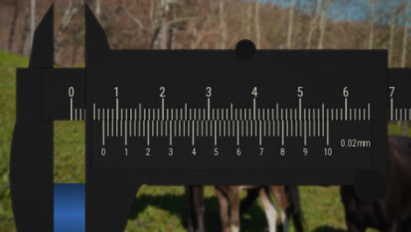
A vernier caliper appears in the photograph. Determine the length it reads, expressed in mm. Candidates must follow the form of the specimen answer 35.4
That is 7.0
